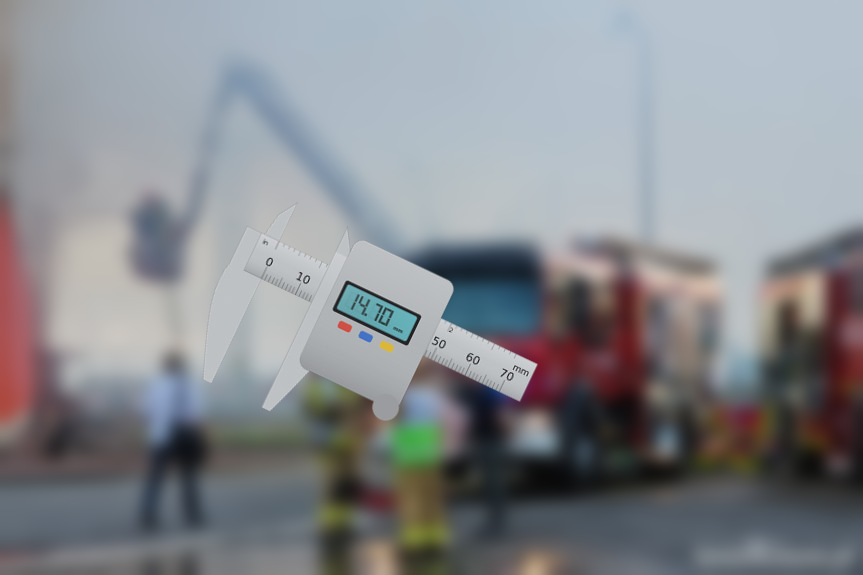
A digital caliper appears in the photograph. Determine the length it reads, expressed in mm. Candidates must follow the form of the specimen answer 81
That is 14.70
